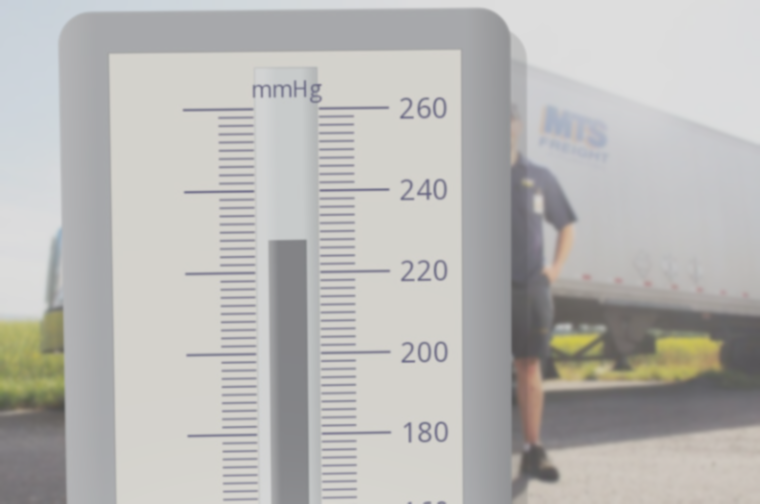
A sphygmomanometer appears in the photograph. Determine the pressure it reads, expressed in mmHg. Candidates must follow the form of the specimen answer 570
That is 228
